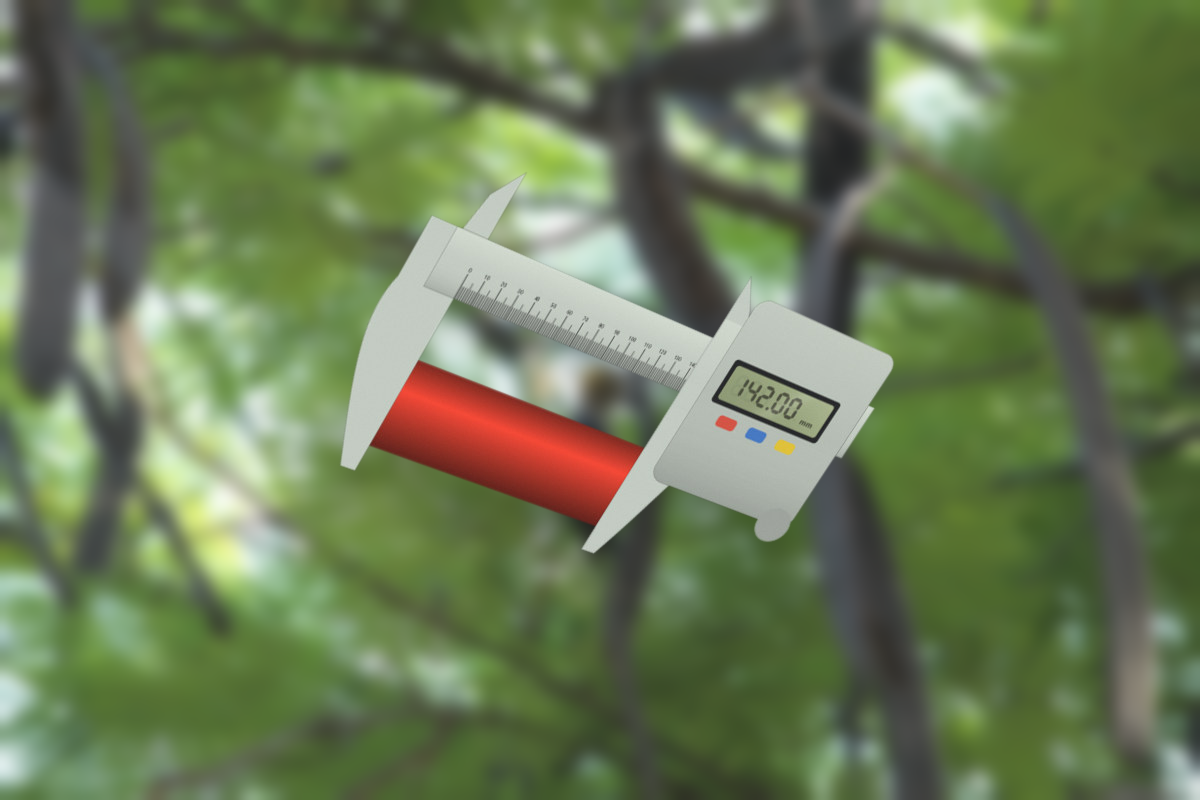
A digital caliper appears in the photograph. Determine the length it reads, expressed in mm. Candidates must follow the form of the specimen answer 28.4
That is 142.00
